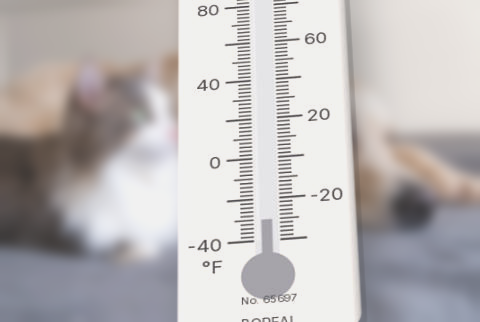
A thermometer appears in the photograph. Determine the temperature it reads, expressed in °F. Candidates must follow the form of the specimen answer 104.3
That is -30
